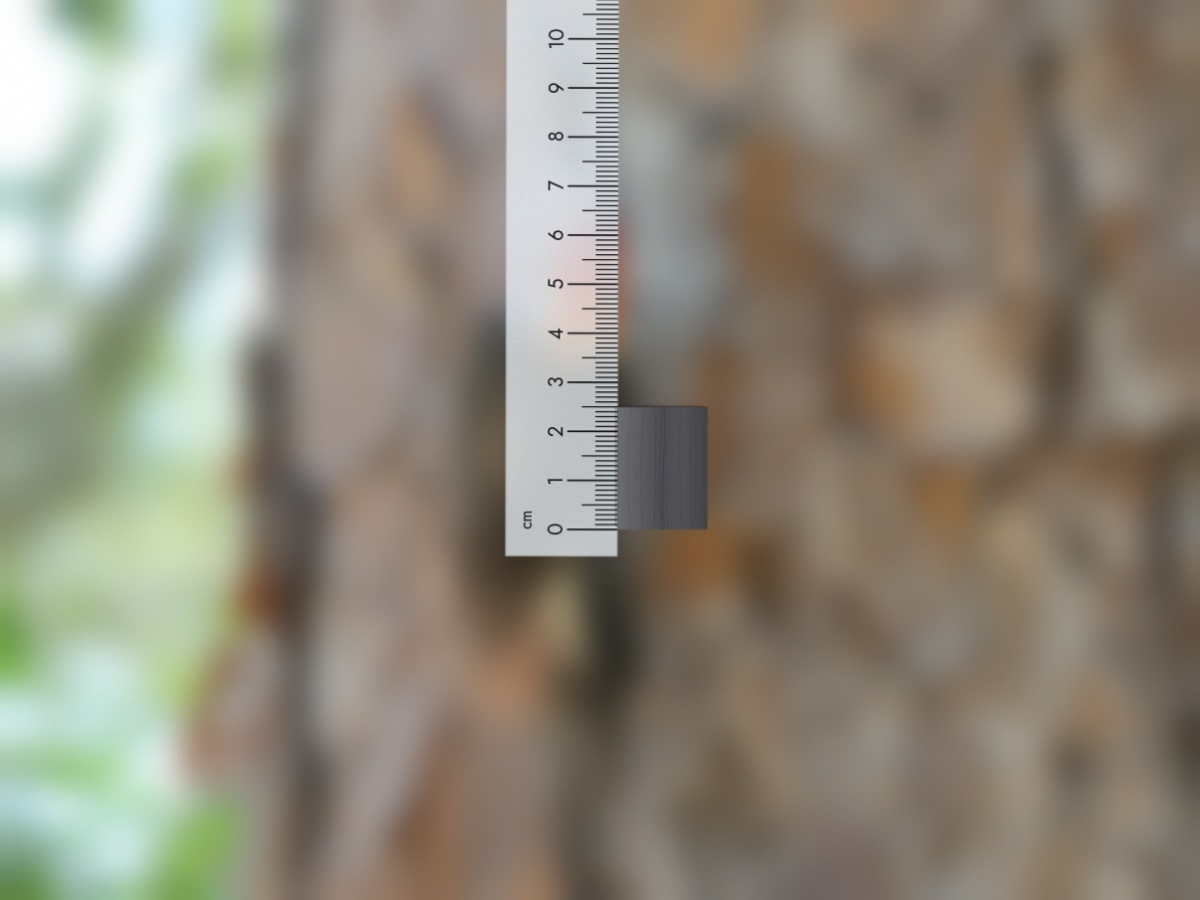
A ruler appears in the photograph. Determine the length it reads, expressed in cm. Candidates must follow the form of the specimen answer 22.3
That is 2.5
